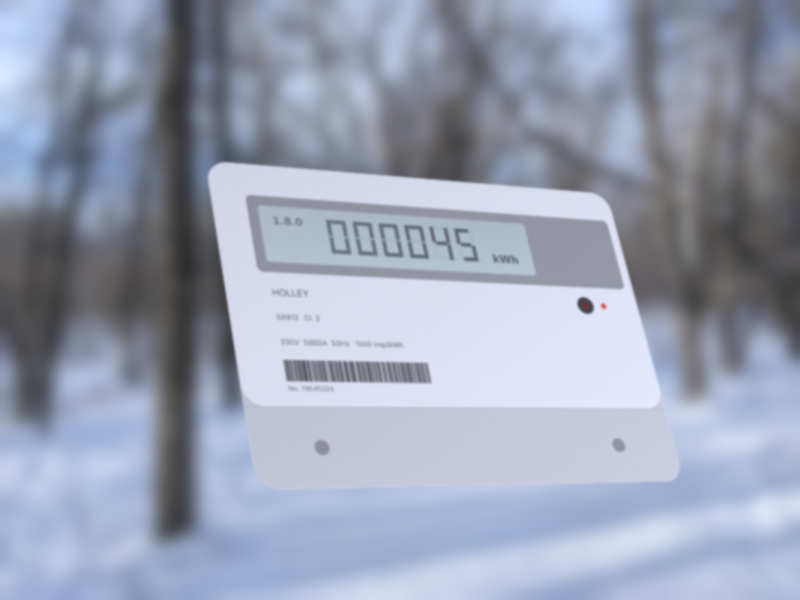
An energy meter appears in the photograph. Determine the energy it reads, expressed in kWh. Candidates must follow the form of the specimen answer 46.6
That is 45
